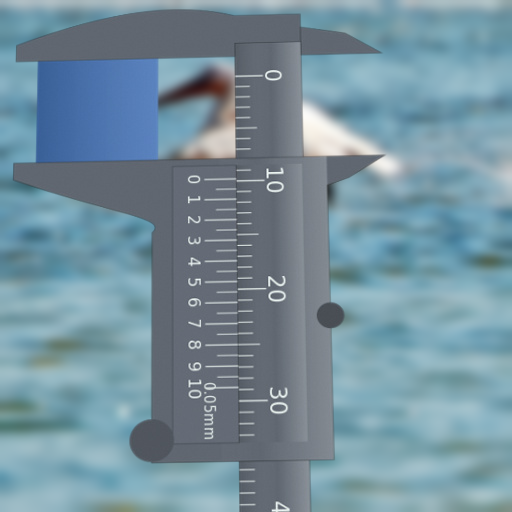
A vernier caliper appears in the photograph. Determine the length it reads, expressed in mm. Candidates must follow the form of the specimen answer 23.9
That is 9.8
